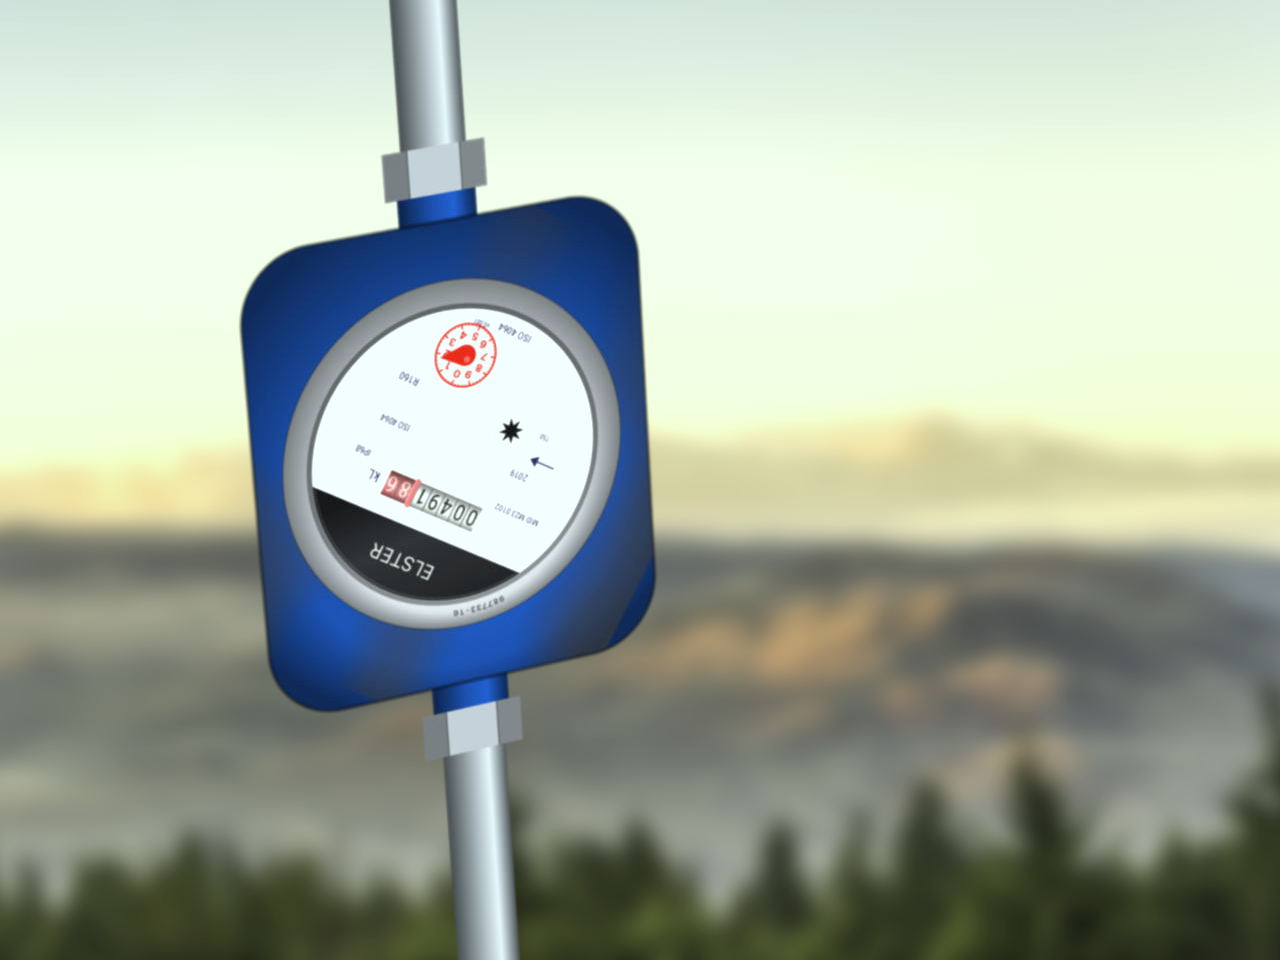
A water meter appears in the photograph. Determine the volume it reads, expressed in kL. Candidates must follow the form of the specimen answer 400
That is 491.861
